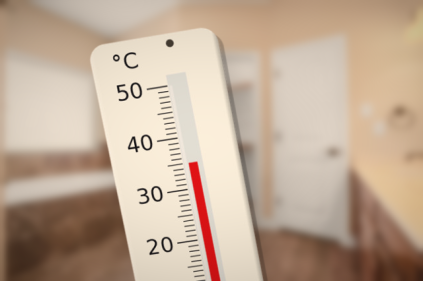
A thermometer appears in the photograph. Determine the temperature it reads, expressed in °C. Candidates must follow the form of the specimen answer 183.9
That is 35
